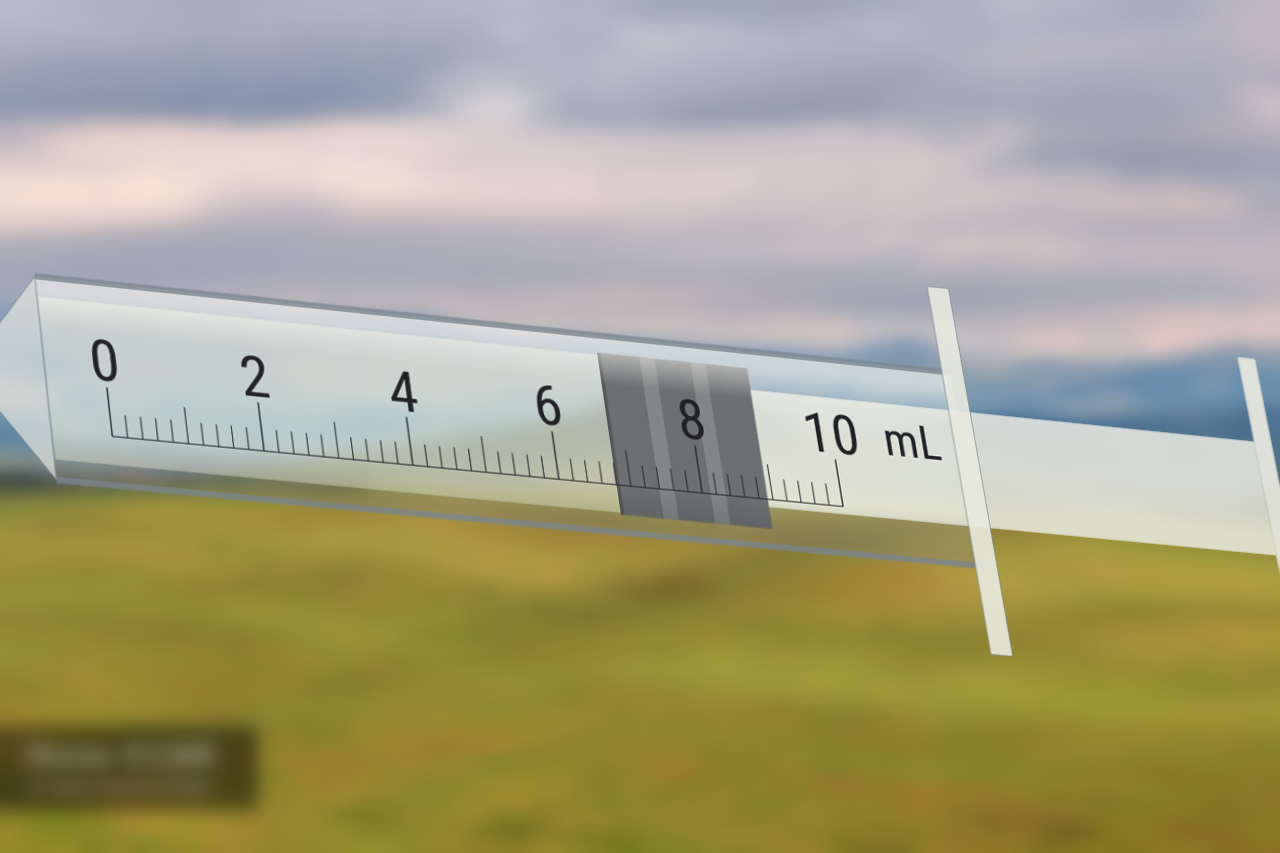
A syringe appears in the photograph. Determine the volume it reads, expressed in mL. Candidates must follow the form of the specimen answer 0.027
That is 6.8
